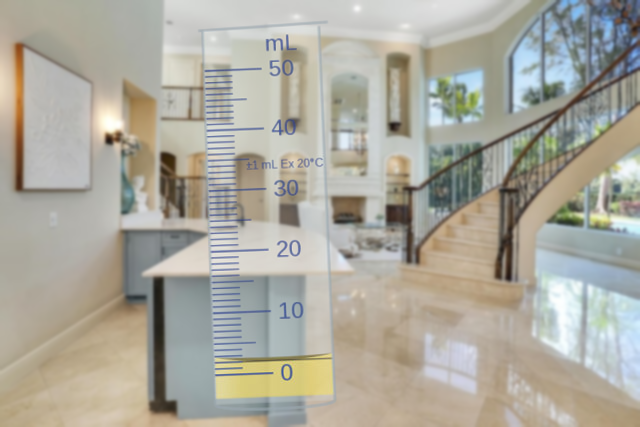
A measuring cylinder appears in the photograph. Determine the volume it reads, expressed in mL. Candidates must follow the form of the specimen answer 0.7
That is 2
